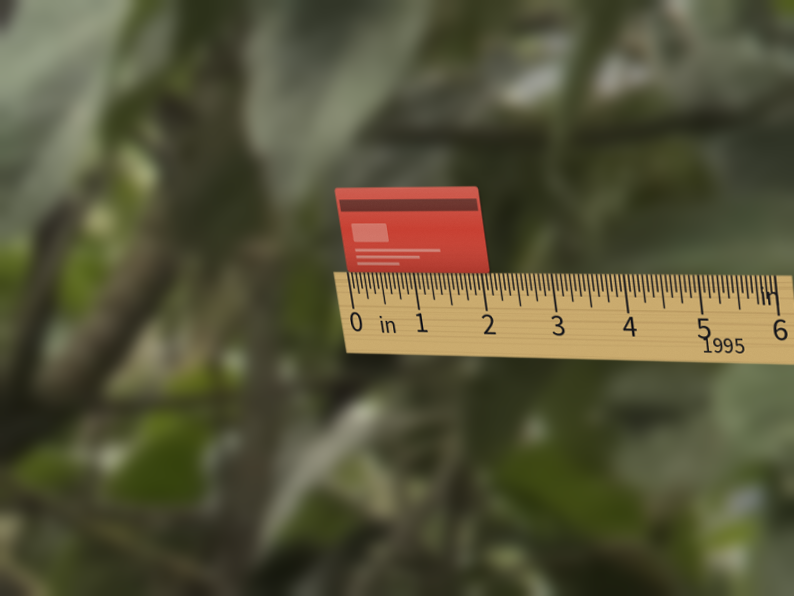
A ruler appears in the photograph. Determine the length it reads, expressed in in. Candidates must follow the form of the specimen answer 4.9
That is 2.125
